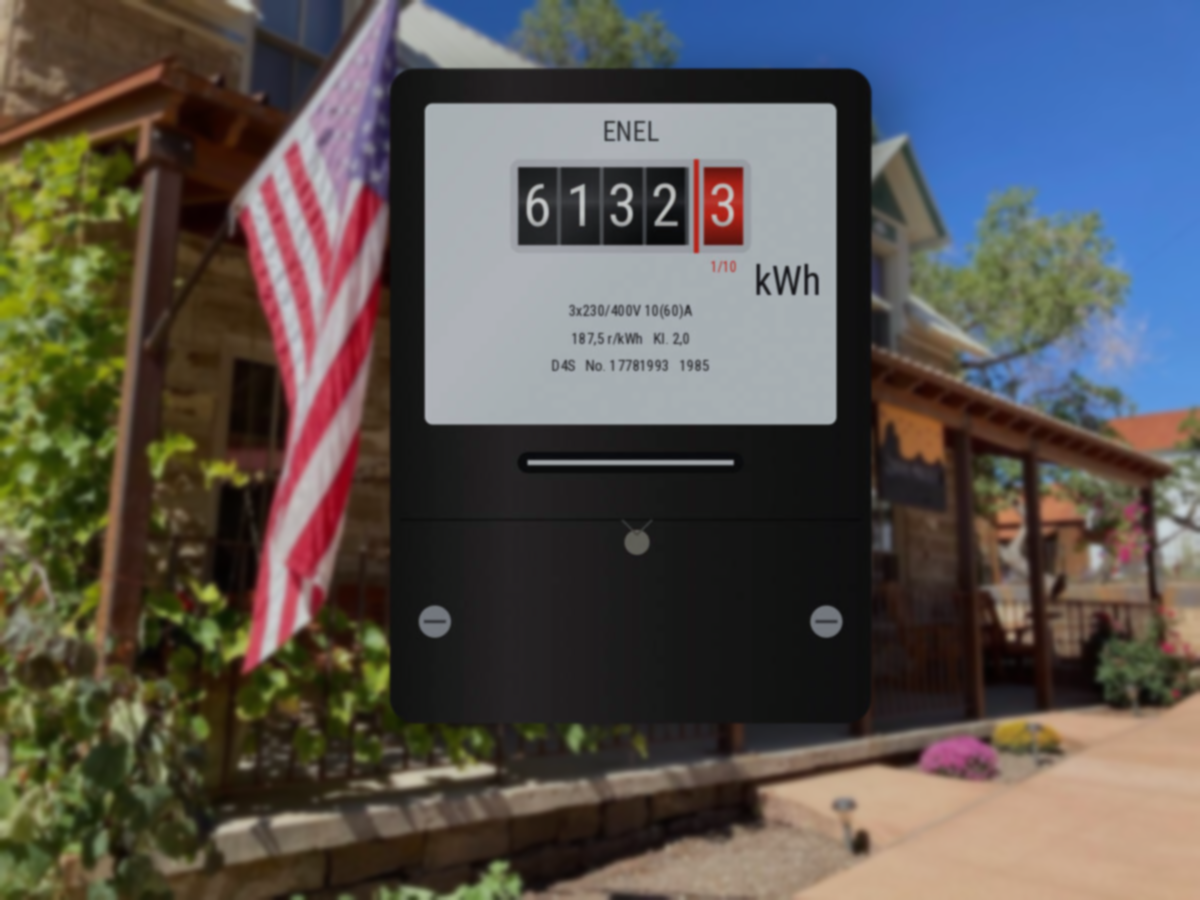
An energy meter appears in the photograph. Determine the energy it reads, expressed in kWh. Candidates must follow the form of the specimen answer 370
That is 6132.3
